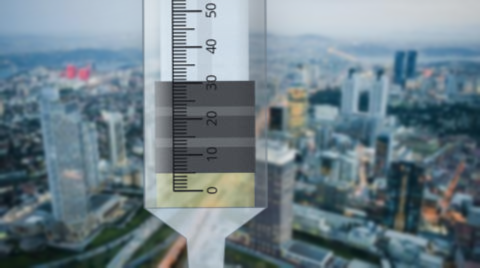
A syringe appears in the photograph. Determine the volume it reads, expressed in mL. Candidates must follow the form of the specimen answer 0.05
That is 5
